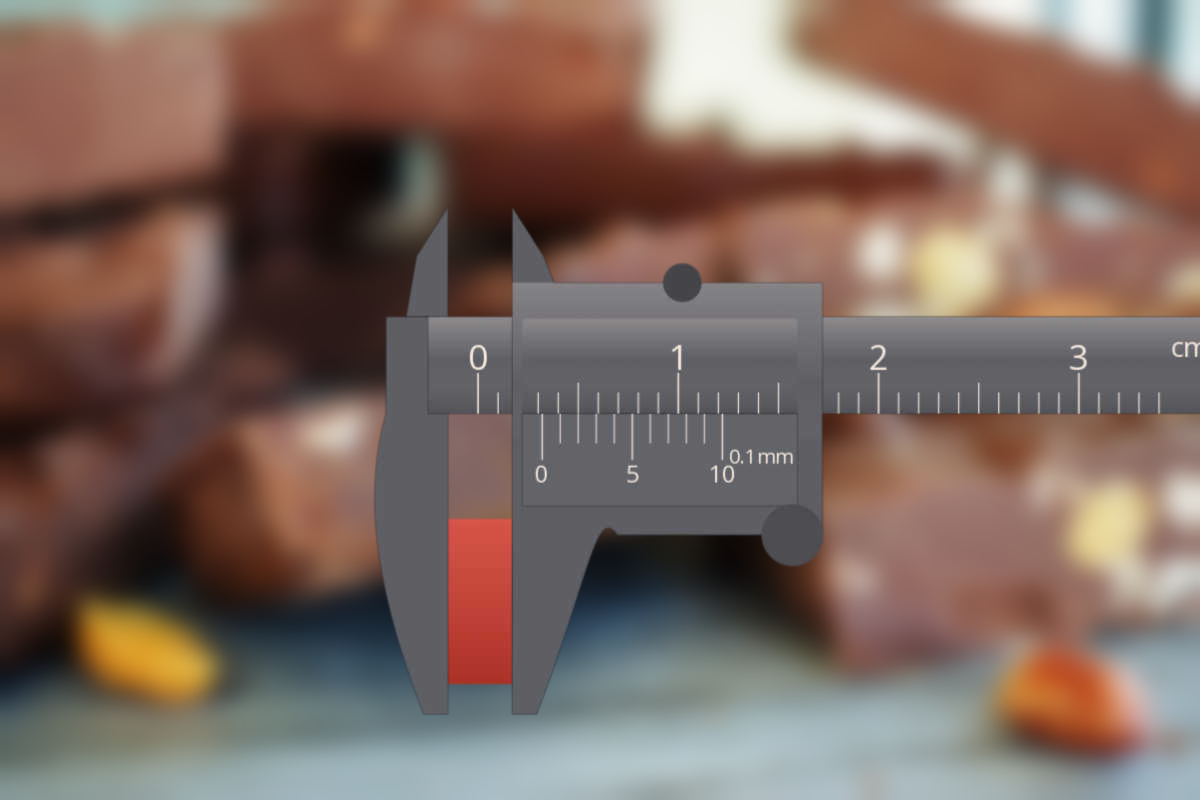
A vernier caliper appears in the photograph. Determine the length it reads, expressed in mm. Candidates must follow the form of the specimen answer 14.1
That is 3.2
